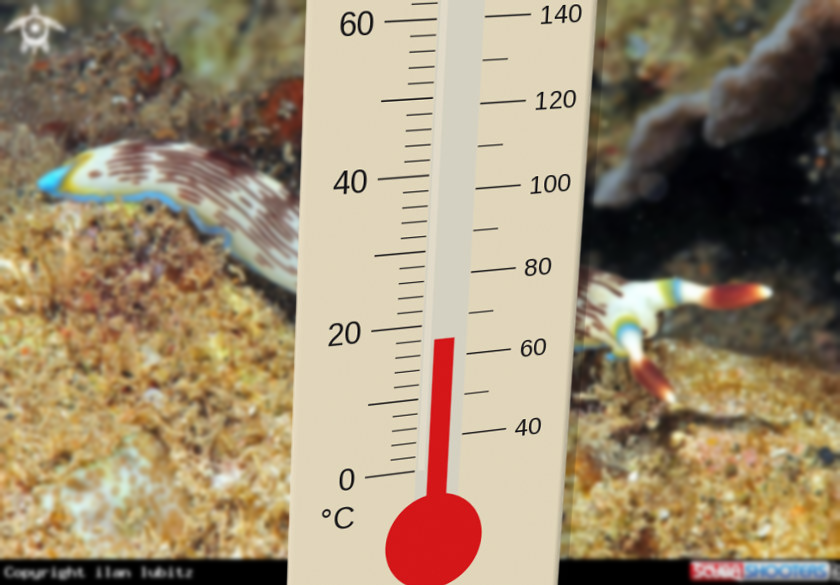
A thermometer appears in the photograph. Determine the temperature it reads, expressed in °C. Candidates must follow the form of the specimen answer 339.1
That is 18
